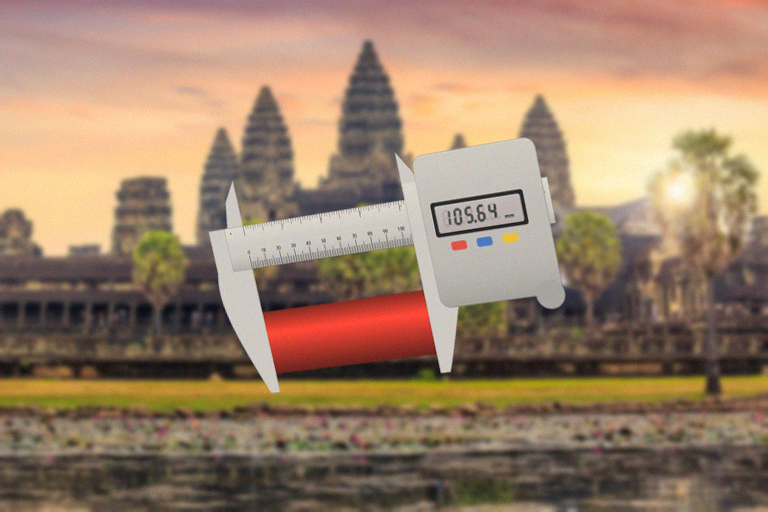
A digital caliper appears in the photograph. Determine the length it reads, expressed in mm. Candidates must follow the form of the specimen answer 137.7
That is 105.64
